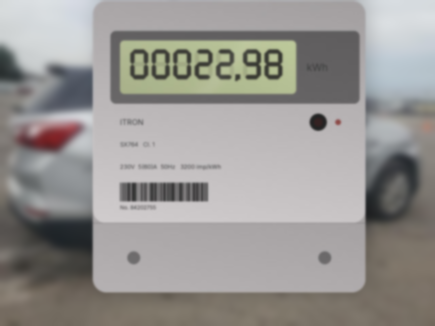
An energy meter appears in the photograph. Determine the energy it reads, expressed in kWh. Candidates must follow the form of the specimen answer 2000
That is 22.98
